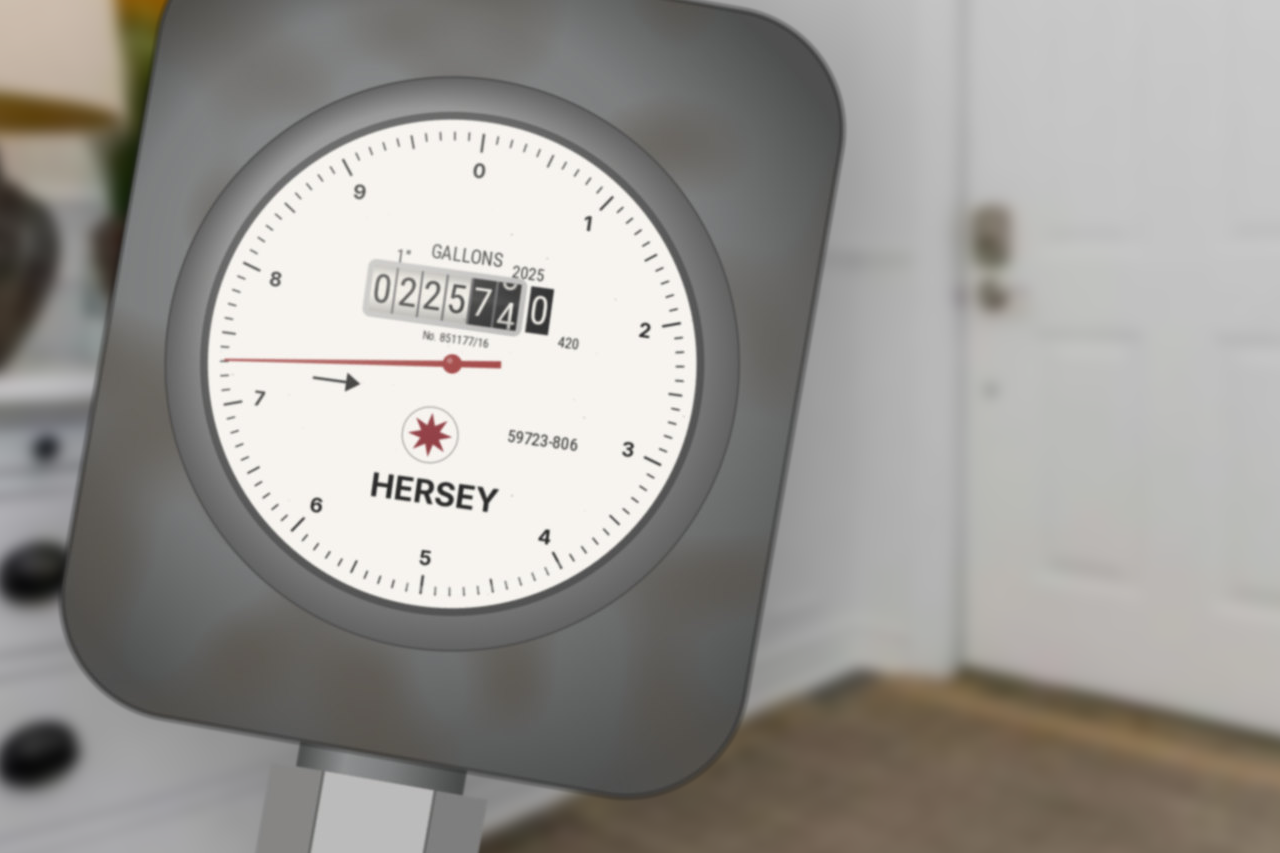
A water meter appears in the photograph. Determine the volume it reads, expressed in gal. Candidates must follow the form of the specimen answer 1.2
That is 225737.3
